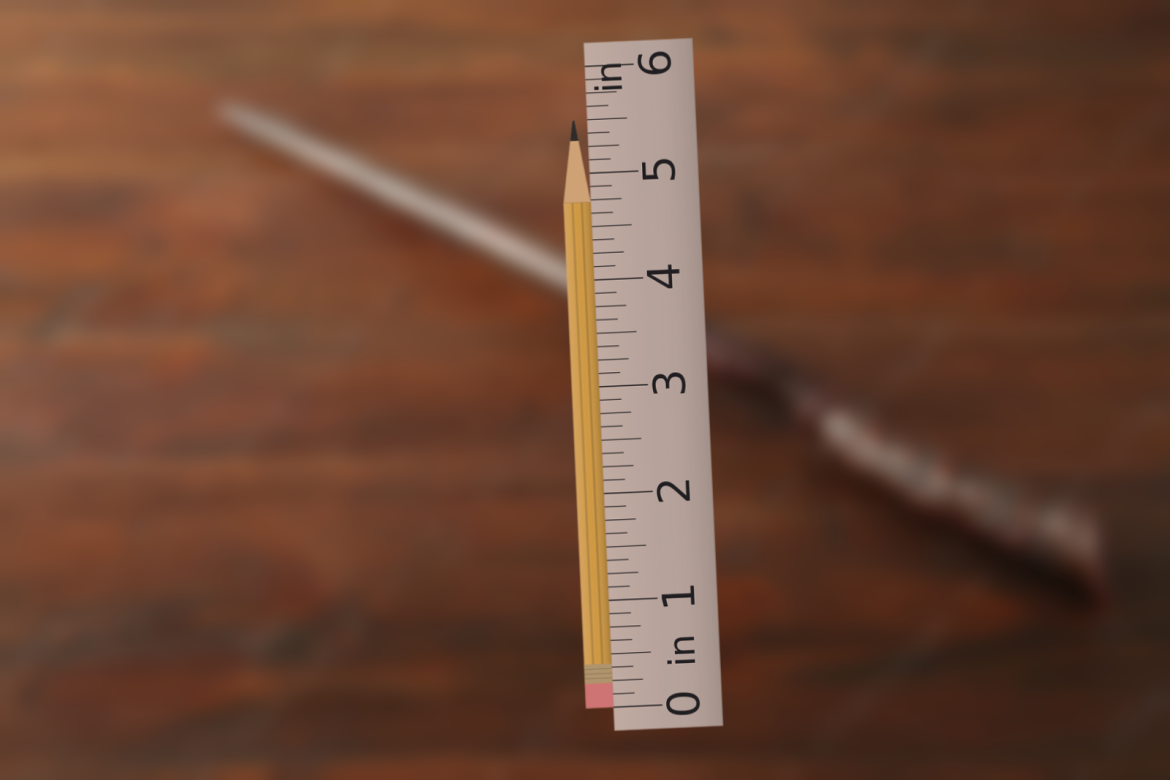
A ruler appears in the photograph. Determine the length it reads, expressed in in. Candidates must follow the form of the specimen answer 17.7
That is 5.5
